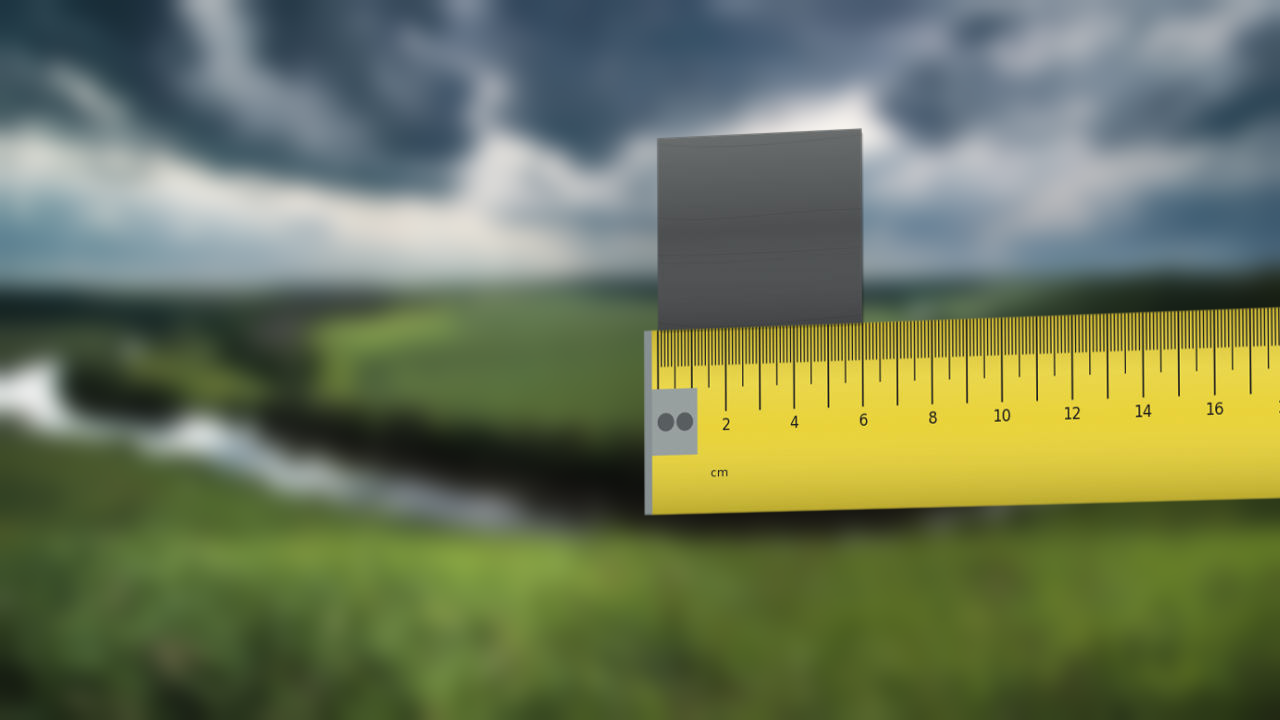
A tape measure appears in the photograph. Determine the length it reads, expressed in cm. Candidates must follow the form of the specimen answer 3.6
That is 6
